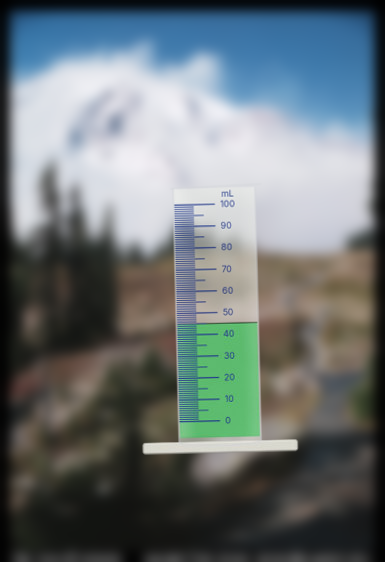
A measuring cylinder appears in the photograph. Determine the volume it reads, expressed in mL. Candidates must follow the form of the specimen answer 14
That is 45
